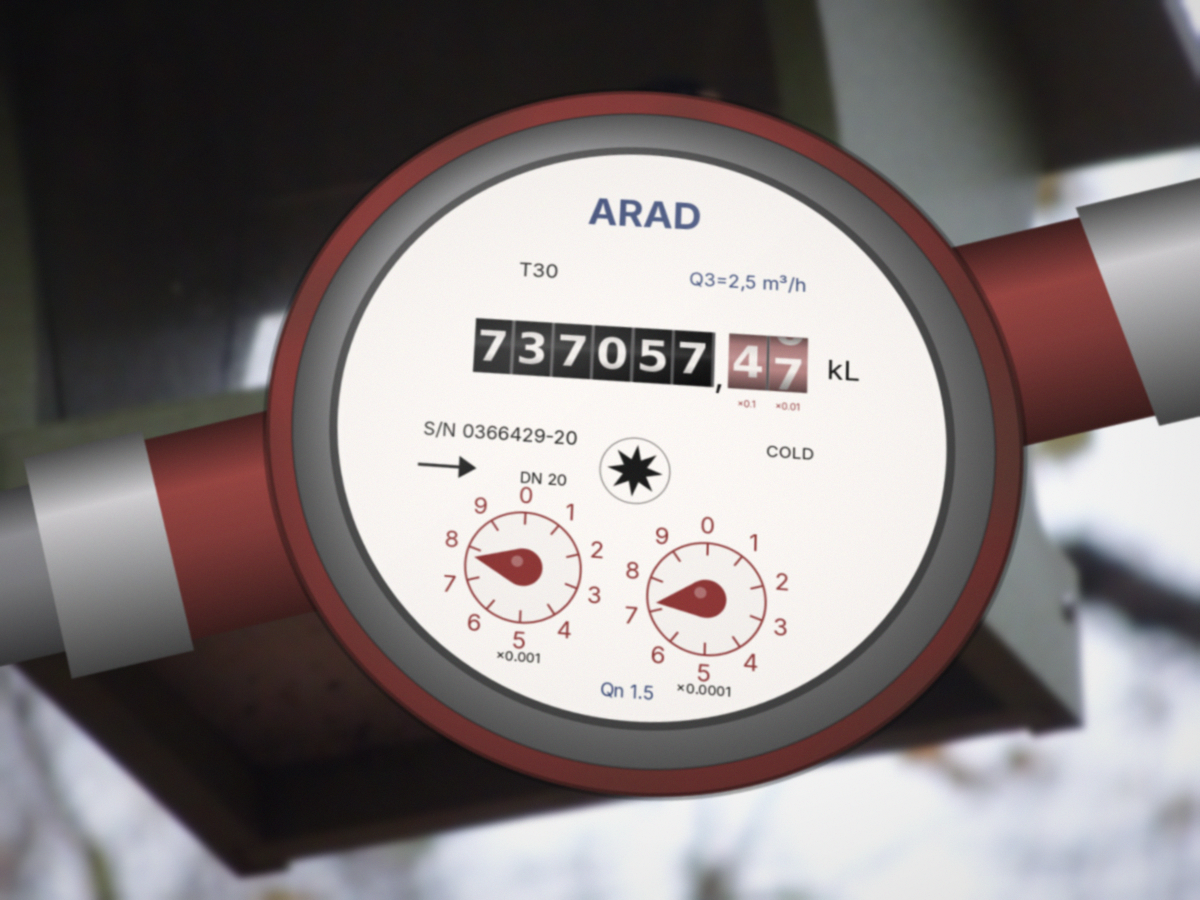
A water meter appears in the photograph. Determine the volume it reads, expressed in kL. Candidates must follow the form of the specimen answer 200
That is 737057.4677
